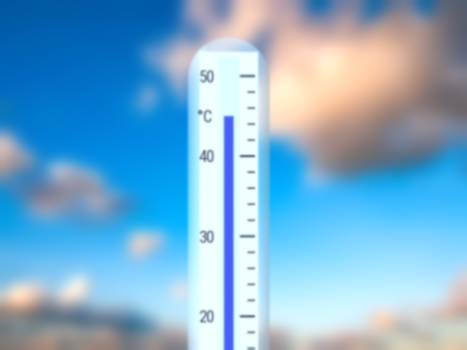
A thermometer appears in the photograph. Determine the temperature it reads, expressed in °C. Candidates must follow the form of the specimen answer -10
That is 45
